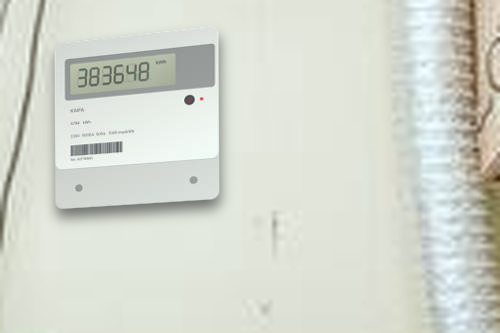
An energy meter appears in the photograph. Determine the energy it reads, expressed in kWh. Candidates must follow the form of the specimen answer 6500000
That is 383648
